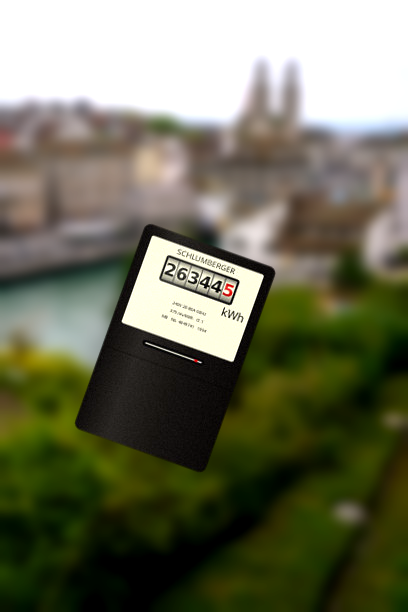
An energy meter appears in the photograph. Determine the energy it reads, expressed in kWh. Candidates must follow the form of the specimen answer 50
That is 26344.5
